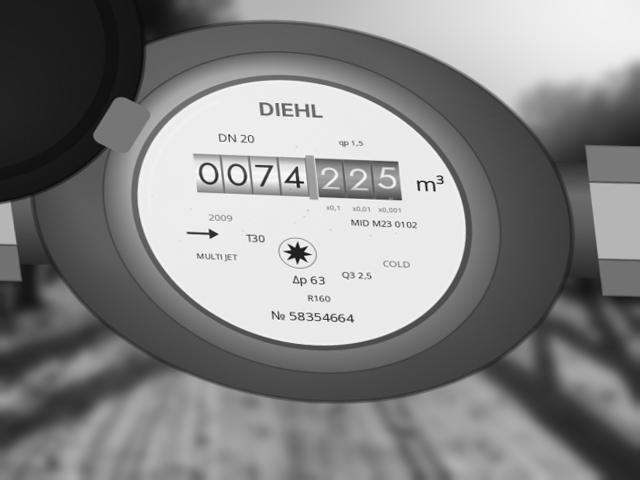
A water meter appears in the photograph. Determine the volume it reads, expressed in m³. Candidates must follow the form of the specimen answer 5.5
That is 74.225
